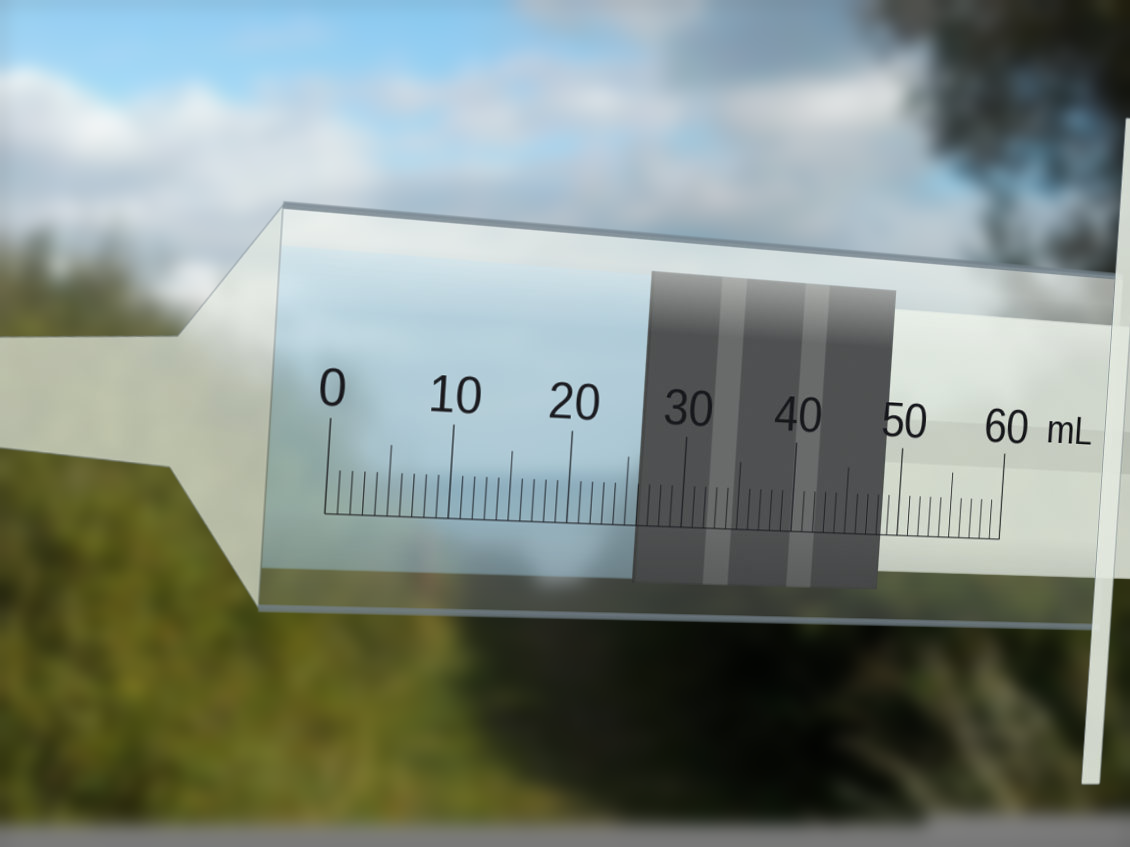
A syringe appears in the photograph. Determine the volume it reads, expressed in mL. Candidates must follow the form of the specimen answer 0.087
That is 26
